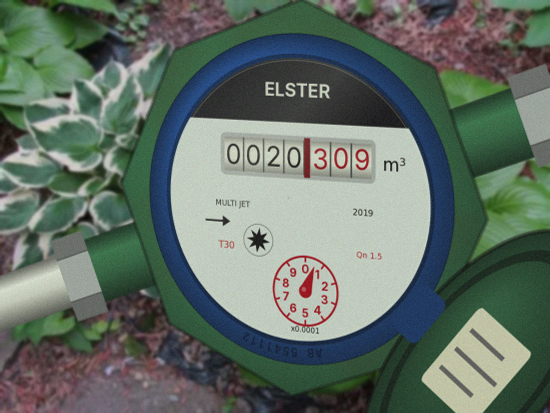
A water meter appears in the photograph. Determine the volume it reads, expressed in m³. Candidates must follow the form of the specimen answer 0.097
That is 20.3090
